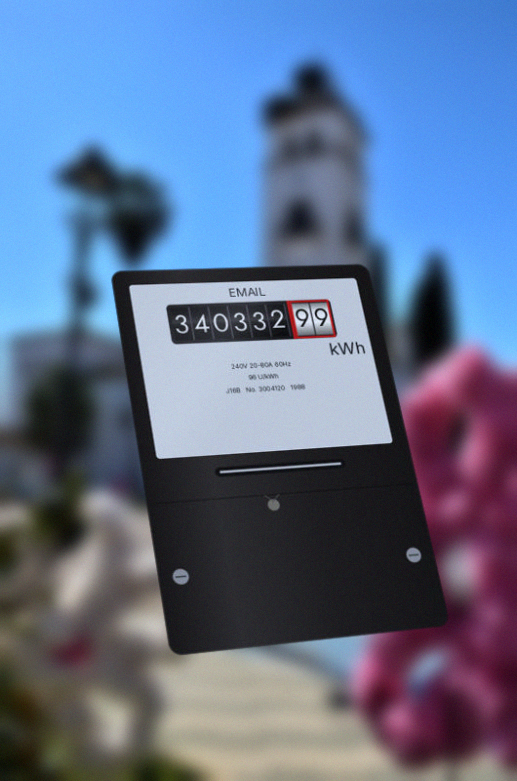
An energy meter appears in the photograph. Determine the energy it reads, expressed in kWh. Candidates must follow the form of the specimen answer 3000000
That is 340332.99
